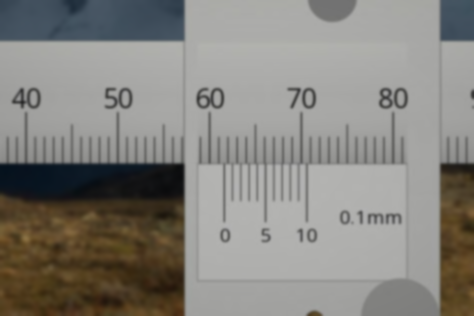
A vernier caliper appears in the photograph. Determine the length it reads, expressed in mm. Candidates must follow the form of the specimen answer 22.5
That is 61.6
